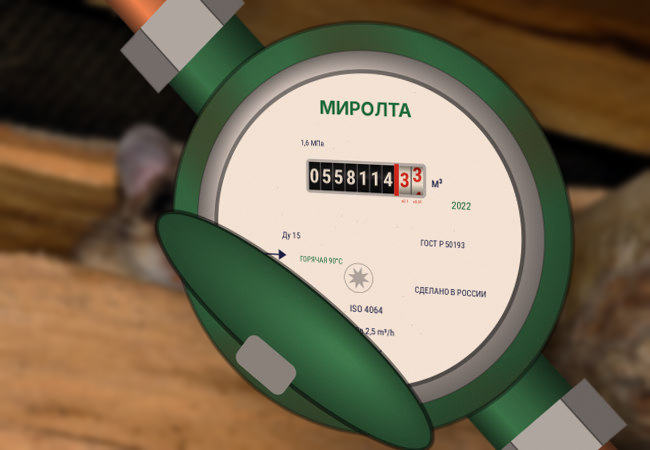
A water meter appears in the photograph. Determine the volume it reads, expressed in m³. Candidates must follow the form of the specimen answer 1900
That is 558114.33
